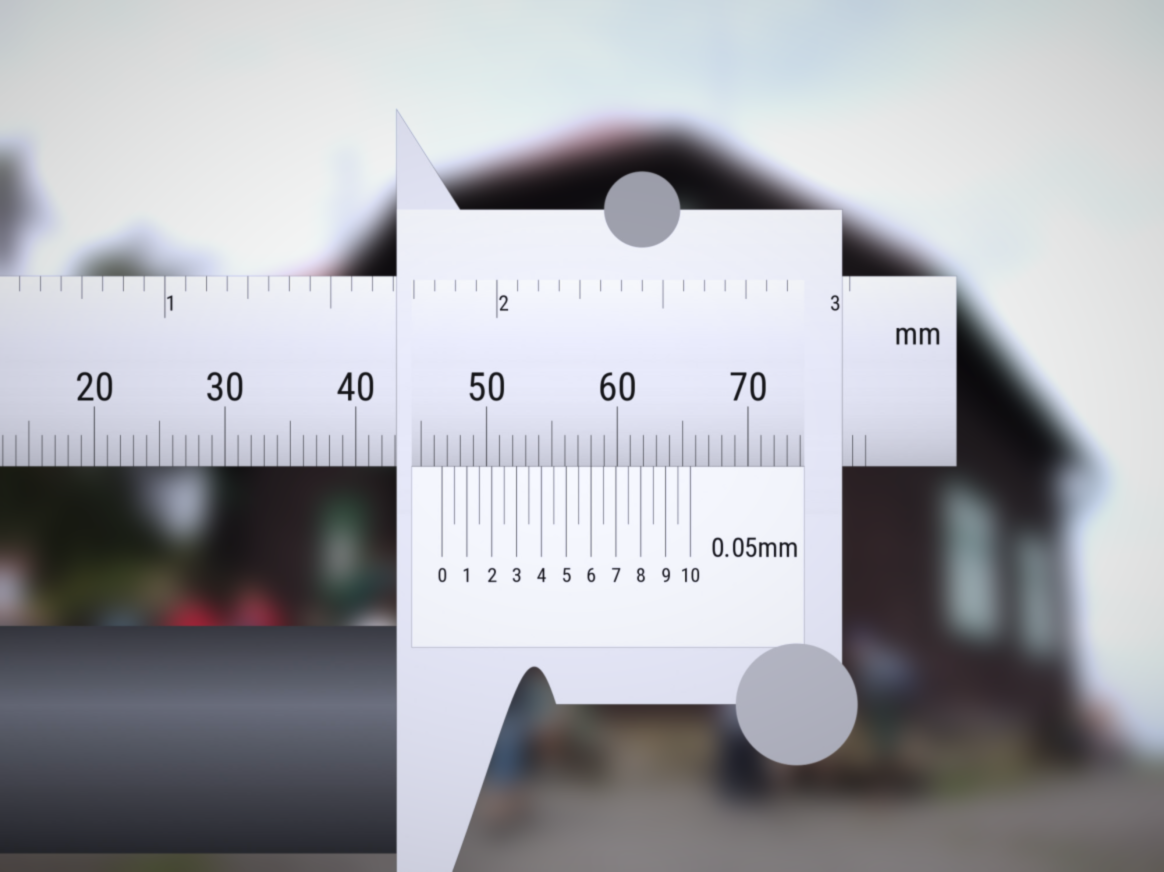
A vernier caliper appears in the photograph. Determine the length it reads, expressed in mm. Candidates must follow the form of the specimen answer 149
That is 46.6
